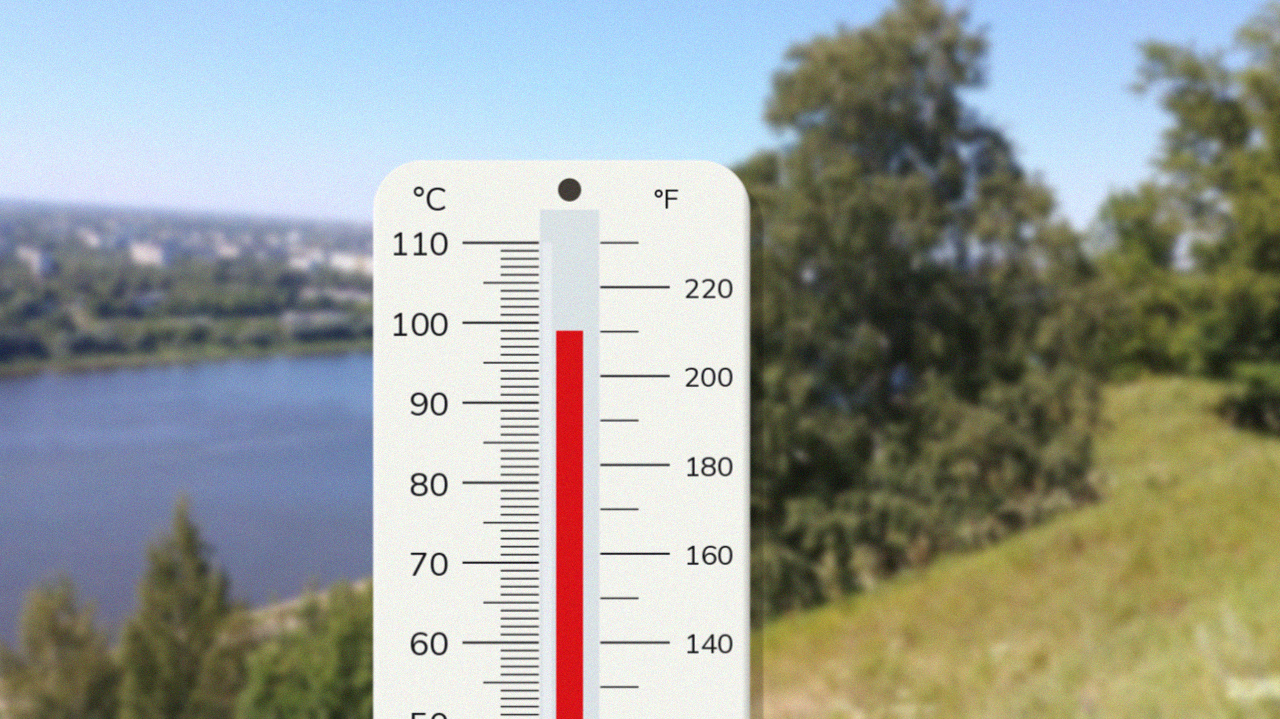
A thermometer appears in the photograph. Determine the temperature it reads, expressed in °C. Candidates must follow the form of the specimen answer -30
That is 99
